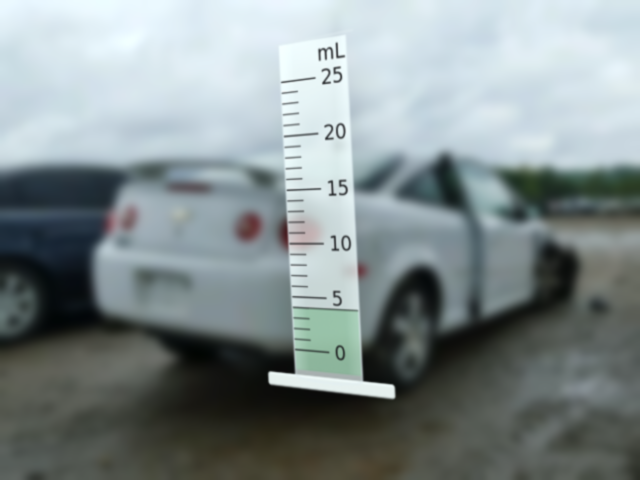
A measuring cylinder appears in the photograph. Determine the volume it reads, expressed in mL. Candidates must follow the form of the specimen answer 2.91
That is 4
